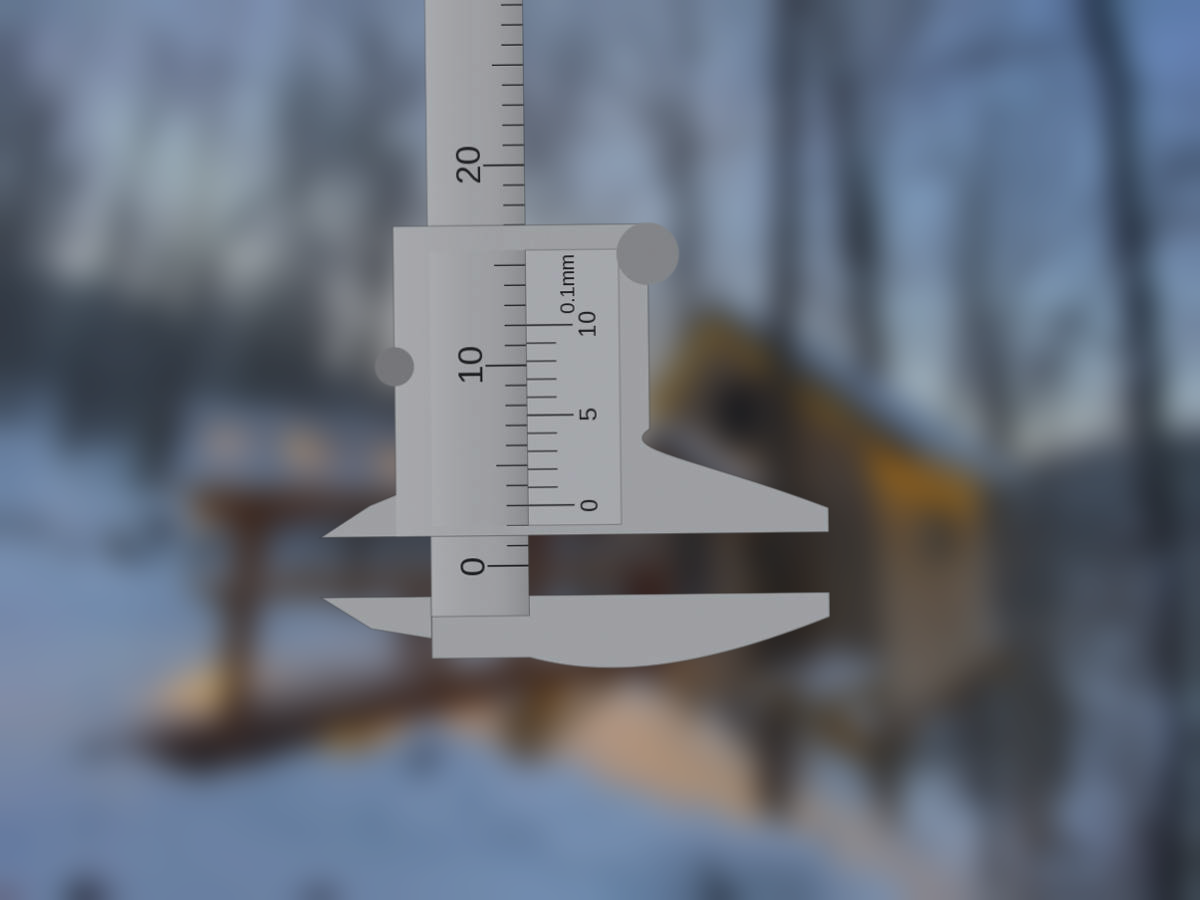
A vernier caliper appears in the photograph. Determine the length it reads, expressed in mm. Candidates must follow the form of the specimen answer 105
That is 3.0
